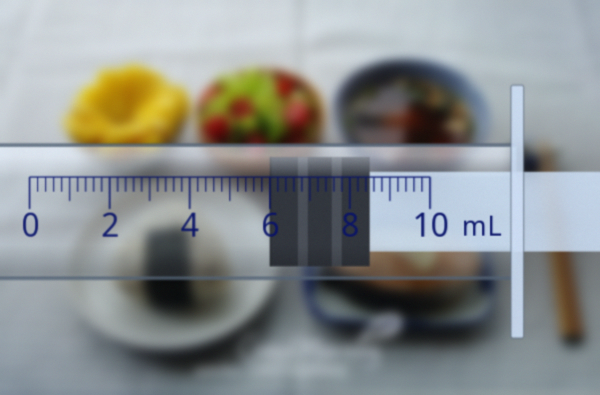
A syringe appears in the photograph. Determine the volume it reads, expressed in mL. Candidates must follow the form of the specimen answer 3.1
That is 6
